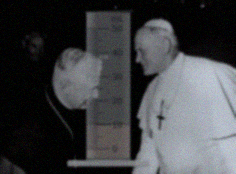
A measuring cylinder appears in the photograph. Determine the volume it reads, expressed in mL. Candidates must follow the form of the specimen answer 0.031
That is 10
